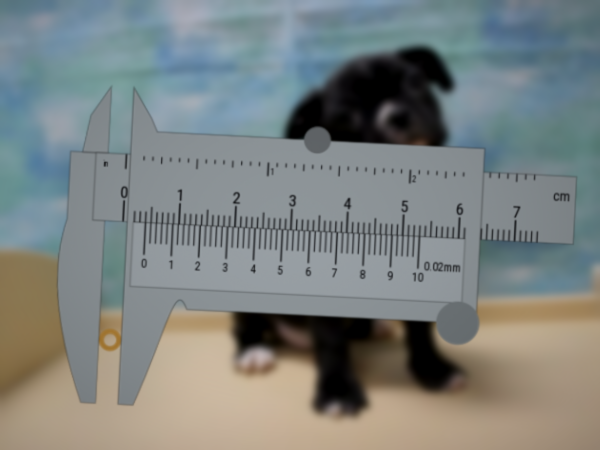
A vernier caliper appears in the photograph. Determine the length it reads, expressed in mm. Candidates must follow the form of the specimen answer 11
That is 4.0
